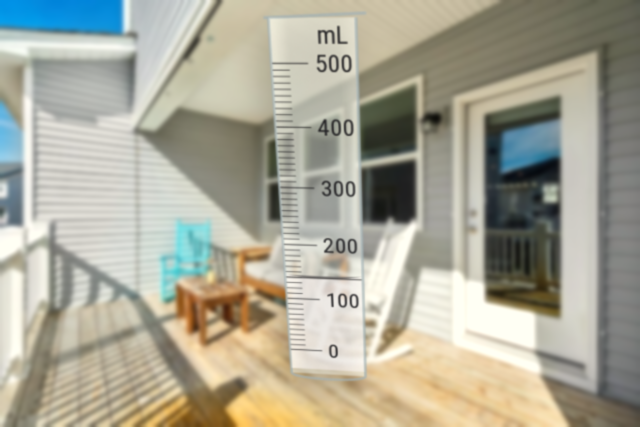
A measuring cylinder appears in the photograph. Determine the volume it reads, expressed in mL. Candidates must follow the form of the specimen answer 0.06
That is 140
